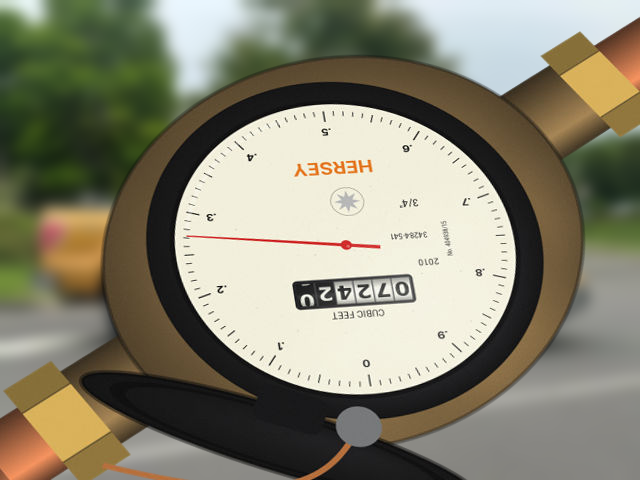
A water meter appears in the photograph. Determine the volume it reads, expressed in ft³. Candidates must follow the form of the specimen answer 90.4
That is 72420.27
